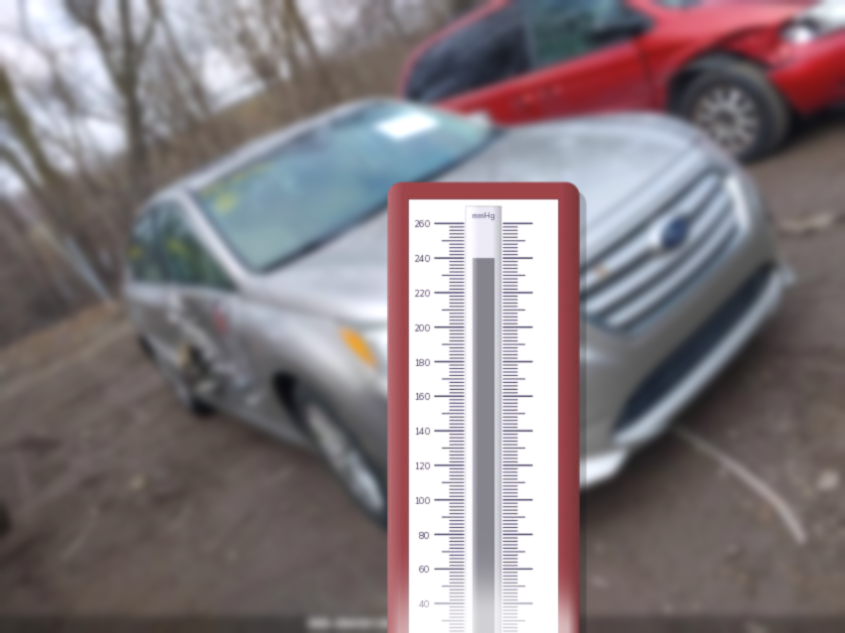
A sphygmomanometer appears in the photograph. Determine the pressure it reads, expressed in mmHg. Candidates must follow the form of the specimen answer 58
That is 240
